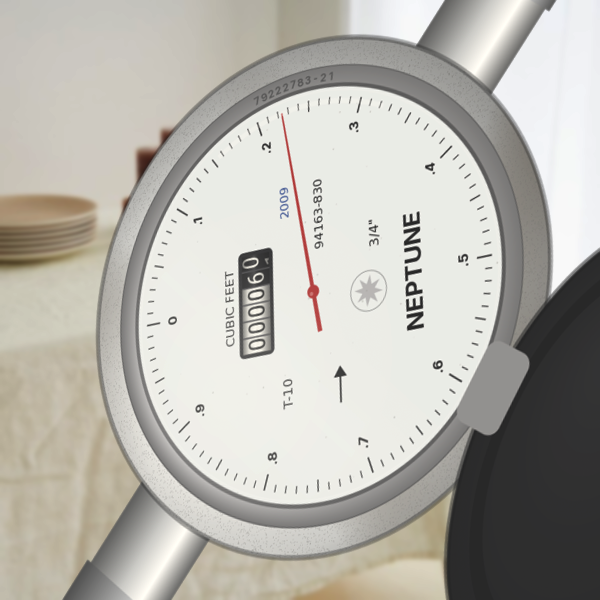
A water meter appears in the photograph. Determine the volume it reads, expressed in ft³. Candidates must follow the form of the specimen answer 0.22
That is 60.22
